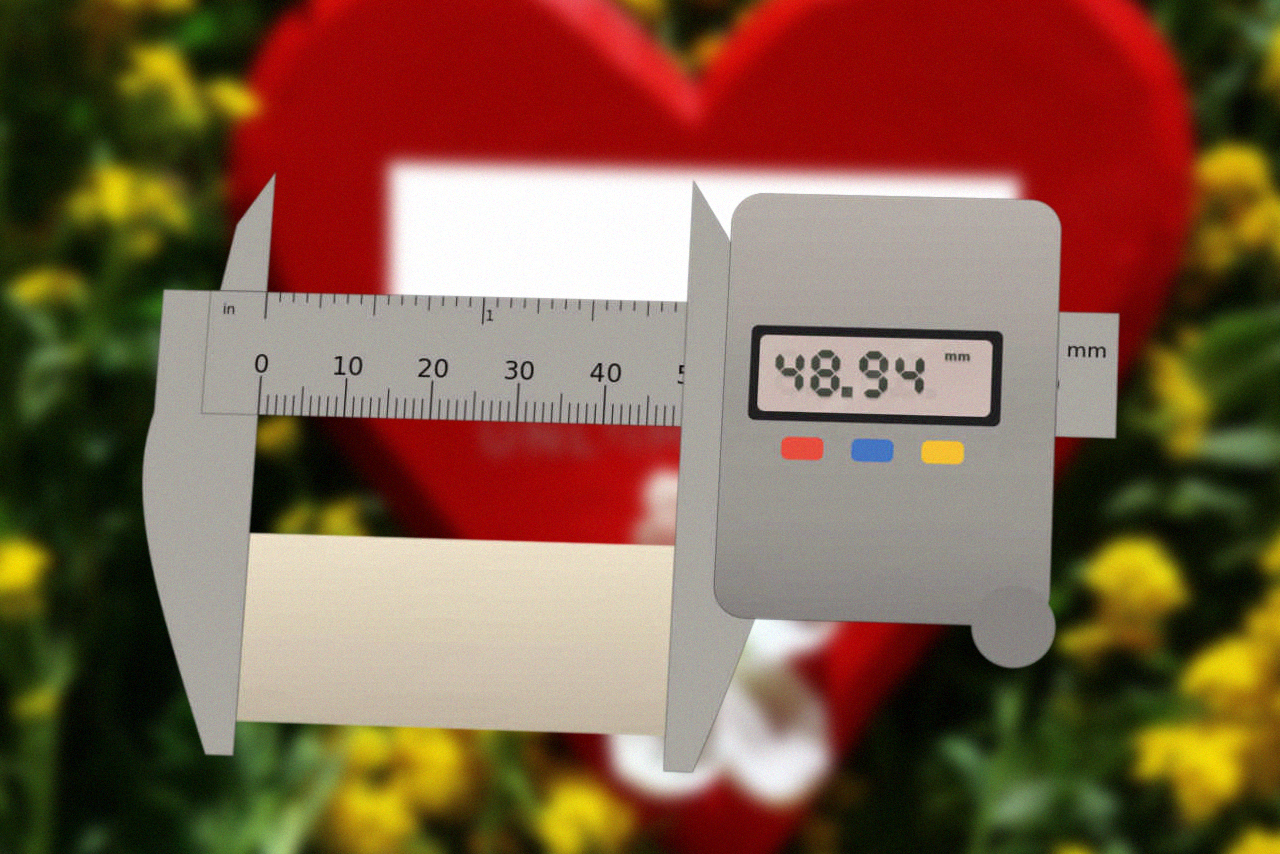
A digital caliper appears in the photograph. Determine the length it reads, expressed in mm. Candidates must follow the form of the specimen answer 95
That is 48.94
